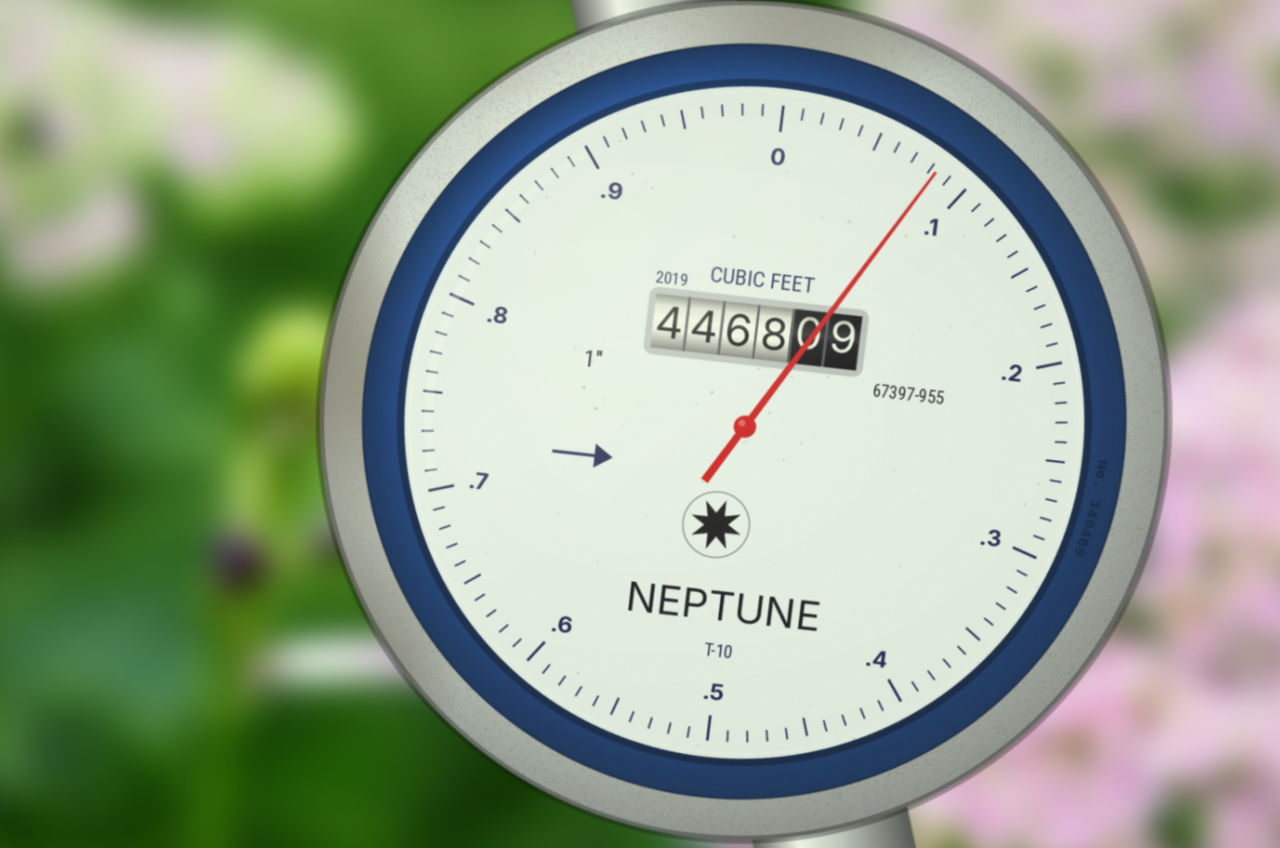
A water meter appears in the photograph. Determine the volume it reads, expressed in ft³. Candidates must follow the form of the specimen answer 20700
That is 446809.08
